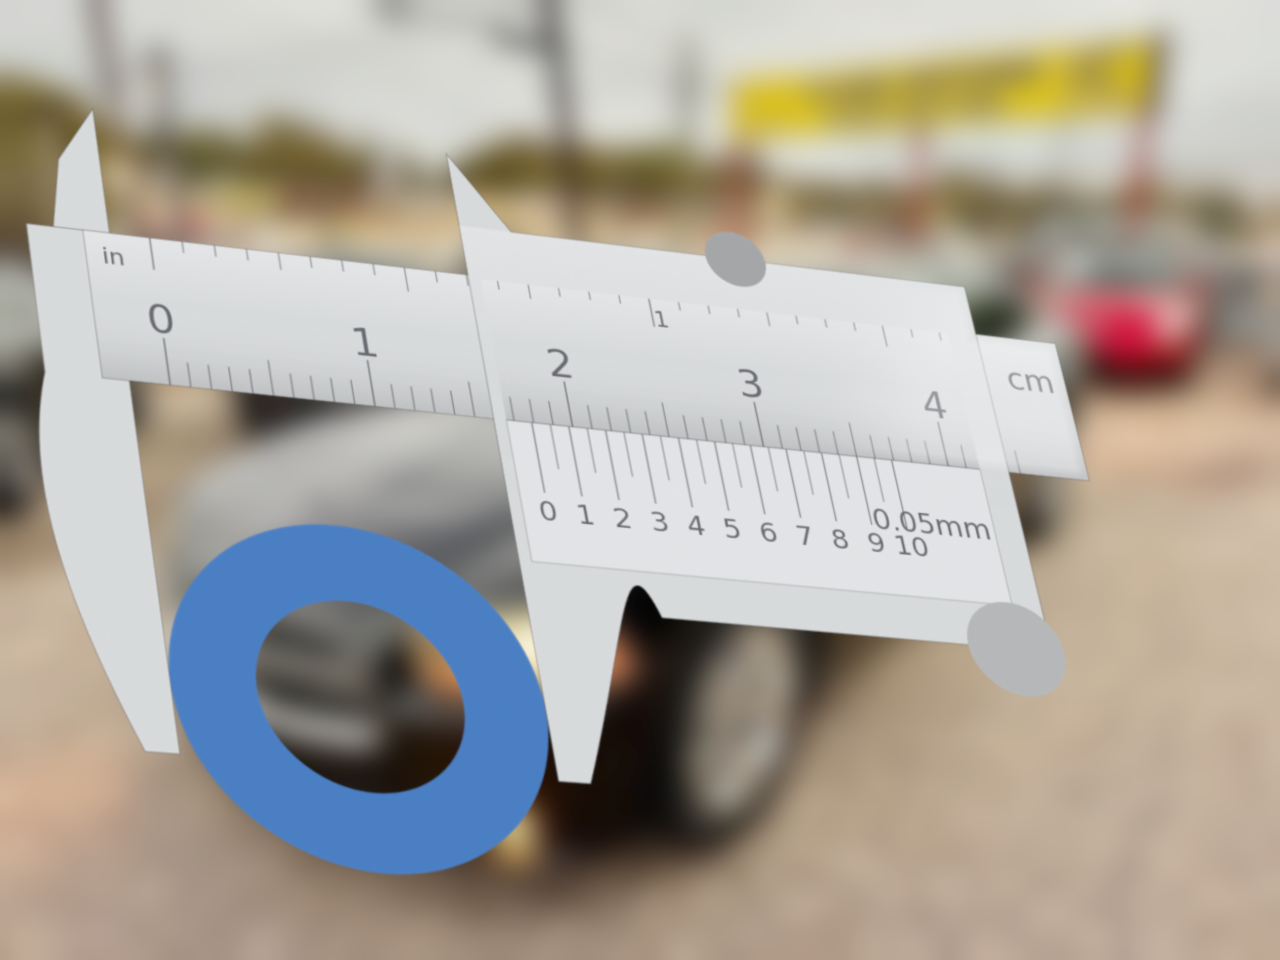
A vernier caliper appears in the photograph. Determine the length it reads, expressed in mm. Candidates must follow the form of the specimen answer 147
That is 17.9
